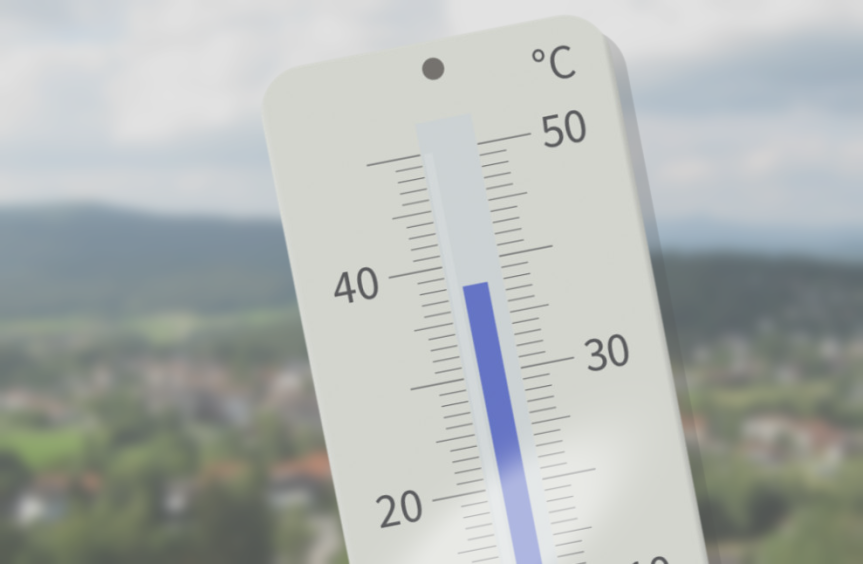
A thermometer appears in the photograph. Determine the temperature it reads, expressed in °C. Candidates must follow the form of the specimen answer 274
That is 38
